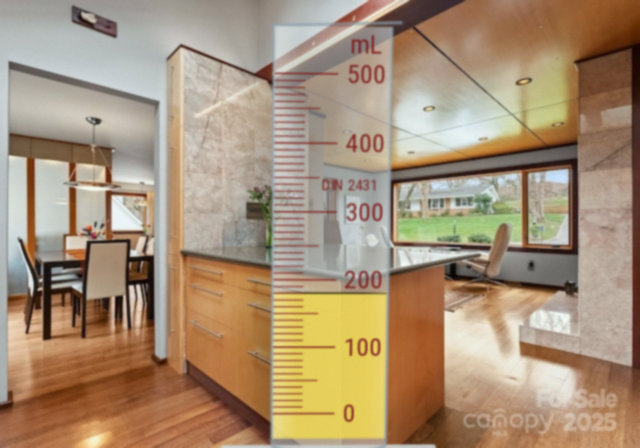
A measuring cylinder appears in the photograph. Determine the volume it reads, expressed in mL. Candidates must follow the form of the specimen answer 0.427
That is 180
